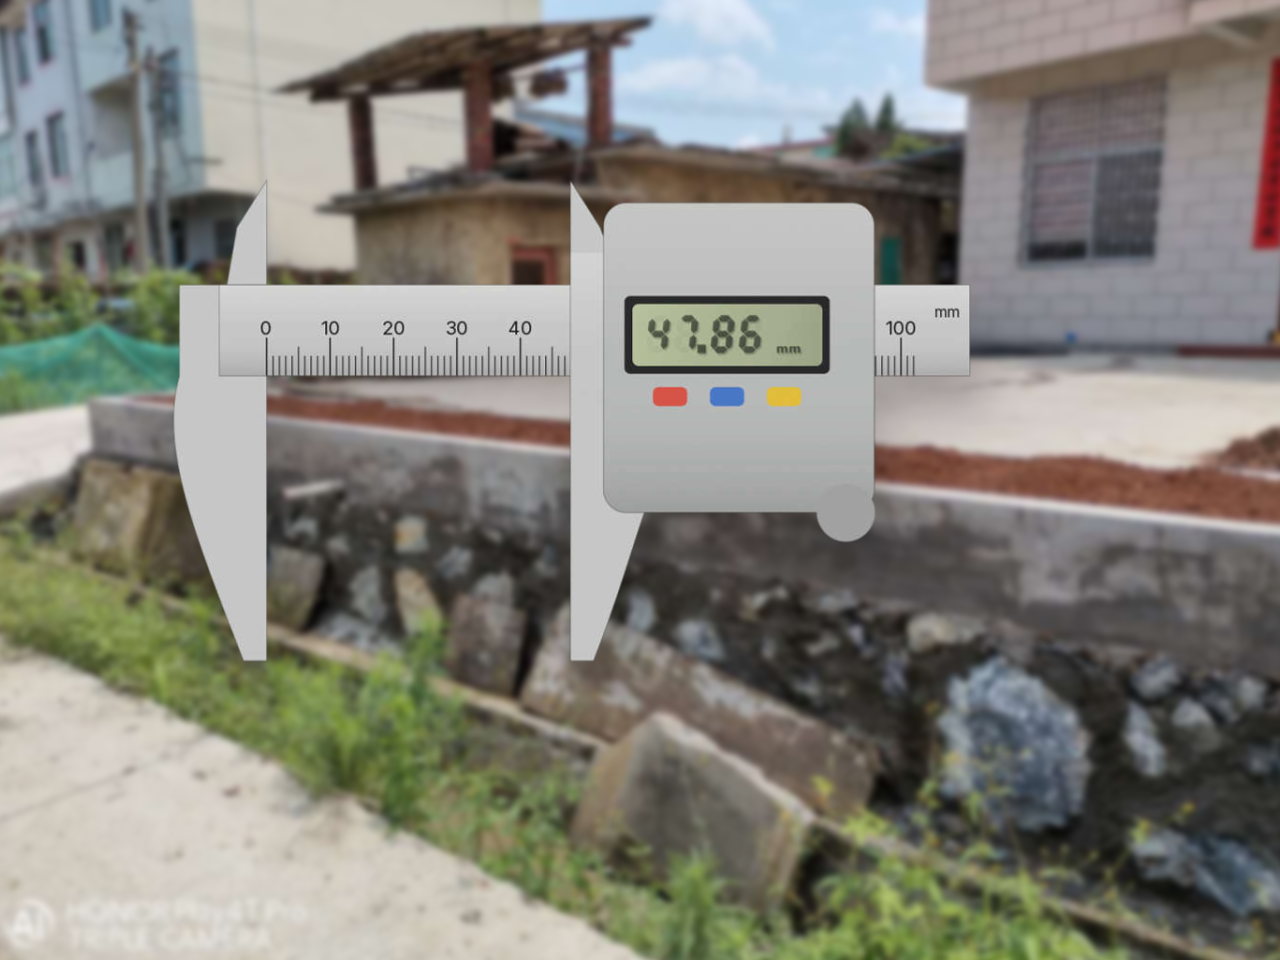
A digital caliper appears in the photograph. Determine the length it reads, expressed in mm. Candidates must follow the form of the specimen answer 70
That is 47.86
